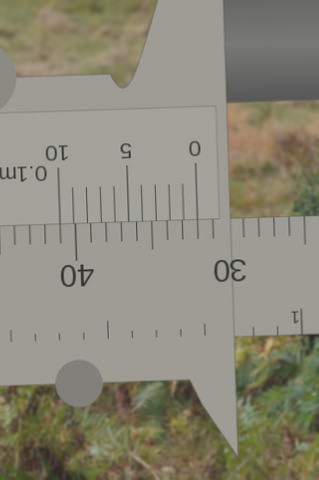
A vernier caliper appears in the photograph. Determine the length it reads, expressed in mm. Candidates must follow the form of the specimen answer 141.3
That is 32.0
